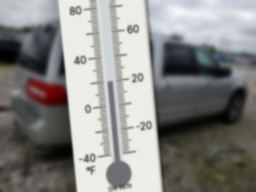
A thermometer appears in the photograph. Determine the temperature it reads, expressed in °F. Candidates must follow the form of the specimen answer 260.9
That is 20
